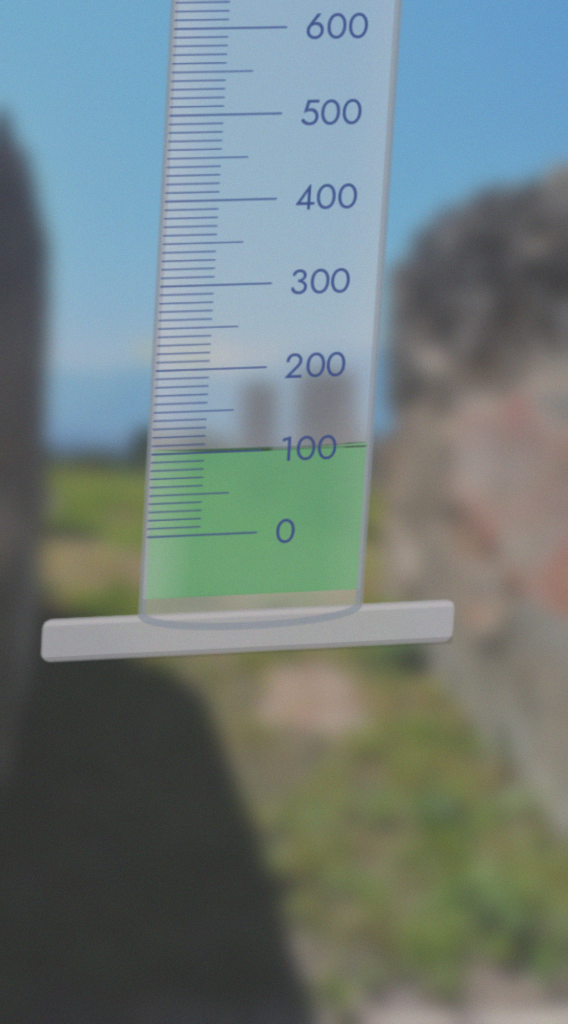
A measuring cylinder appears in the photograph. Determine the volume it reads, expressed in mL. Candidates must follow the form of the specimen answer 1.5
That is 100
